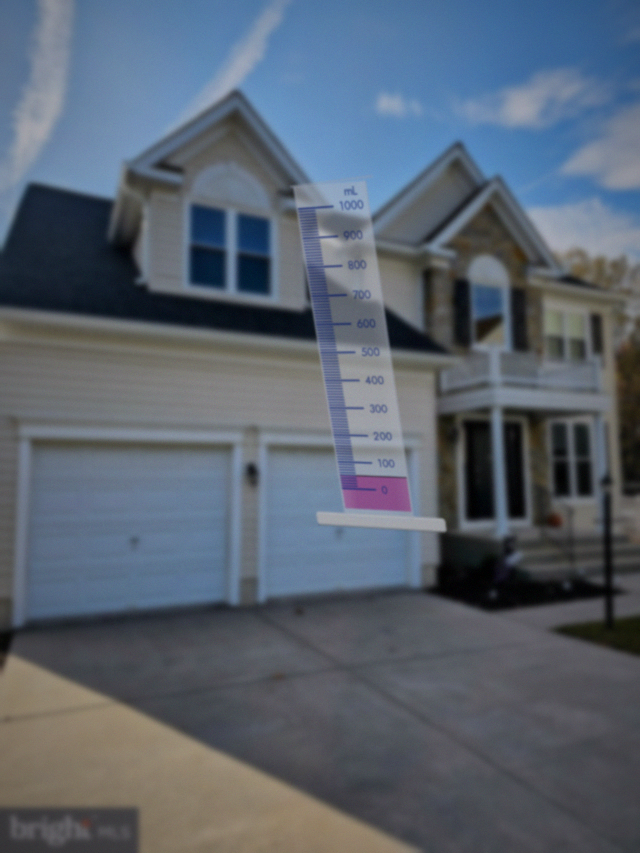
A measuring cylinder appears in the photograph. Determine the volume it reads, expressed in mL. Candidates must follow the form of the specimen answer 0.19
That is 50
